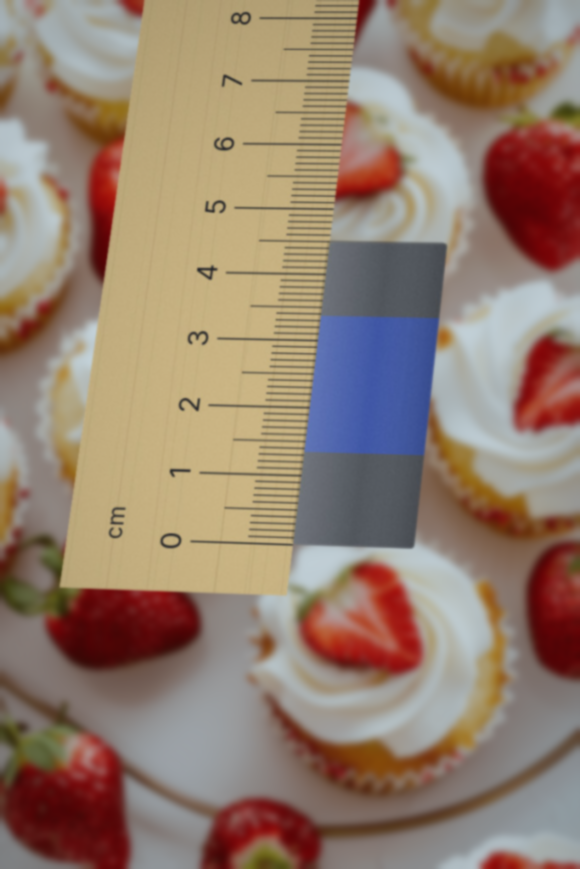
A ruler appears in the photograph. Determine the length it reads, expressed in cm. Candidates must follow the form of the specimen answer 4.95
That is 4.5
